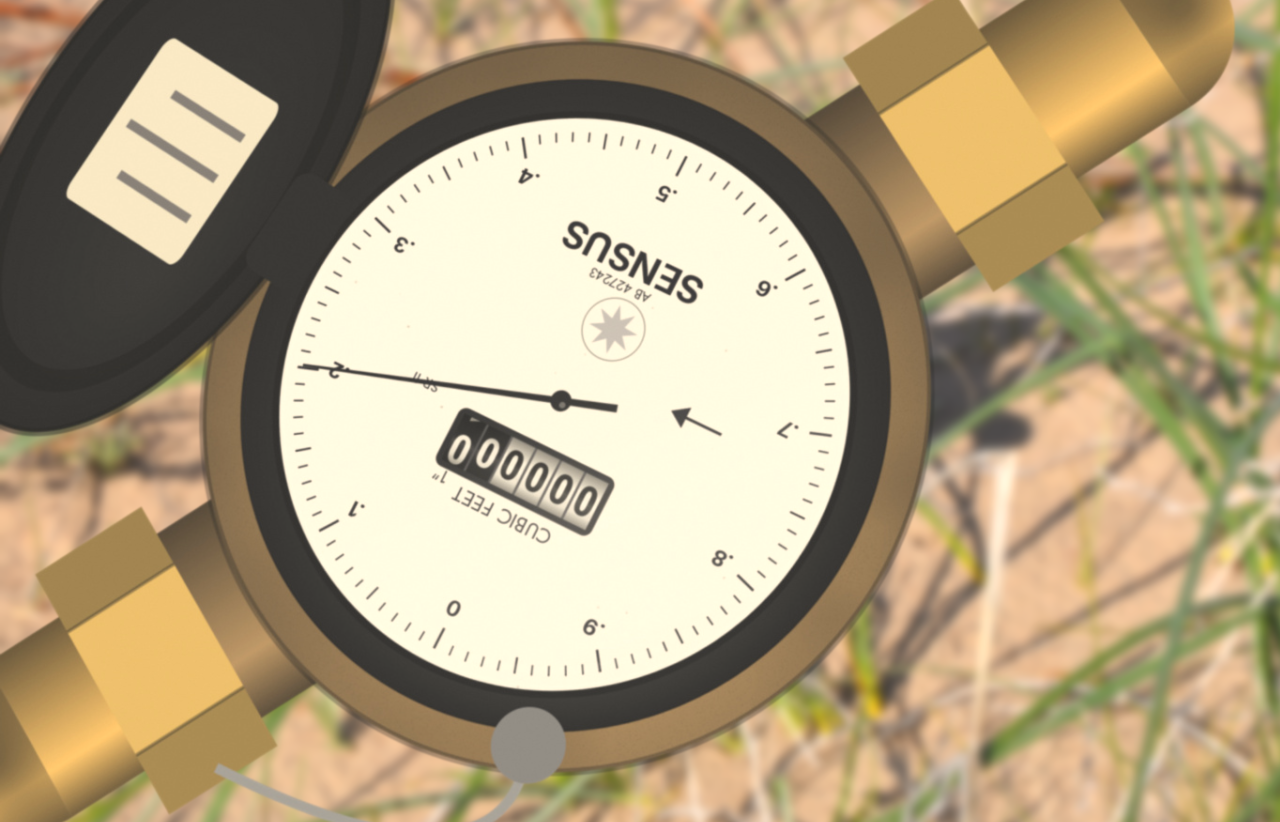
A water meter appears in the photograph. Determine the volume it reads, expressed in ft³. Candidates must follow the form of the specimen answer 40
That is 0.20
